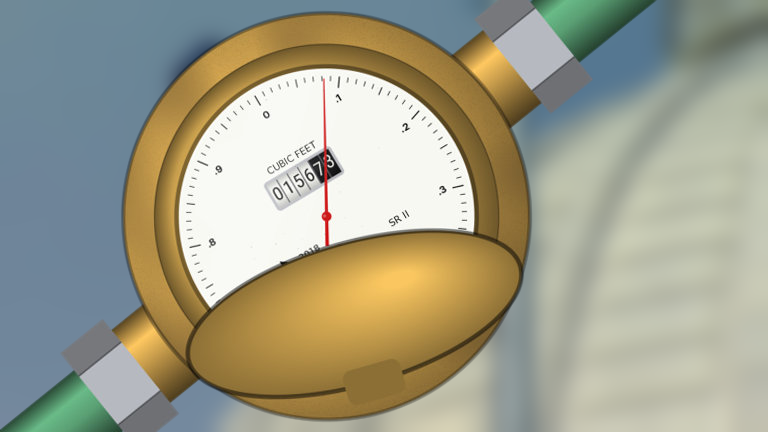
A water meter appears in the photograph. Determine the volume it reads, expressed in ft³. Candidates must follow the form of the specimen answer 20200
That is 15673.08
